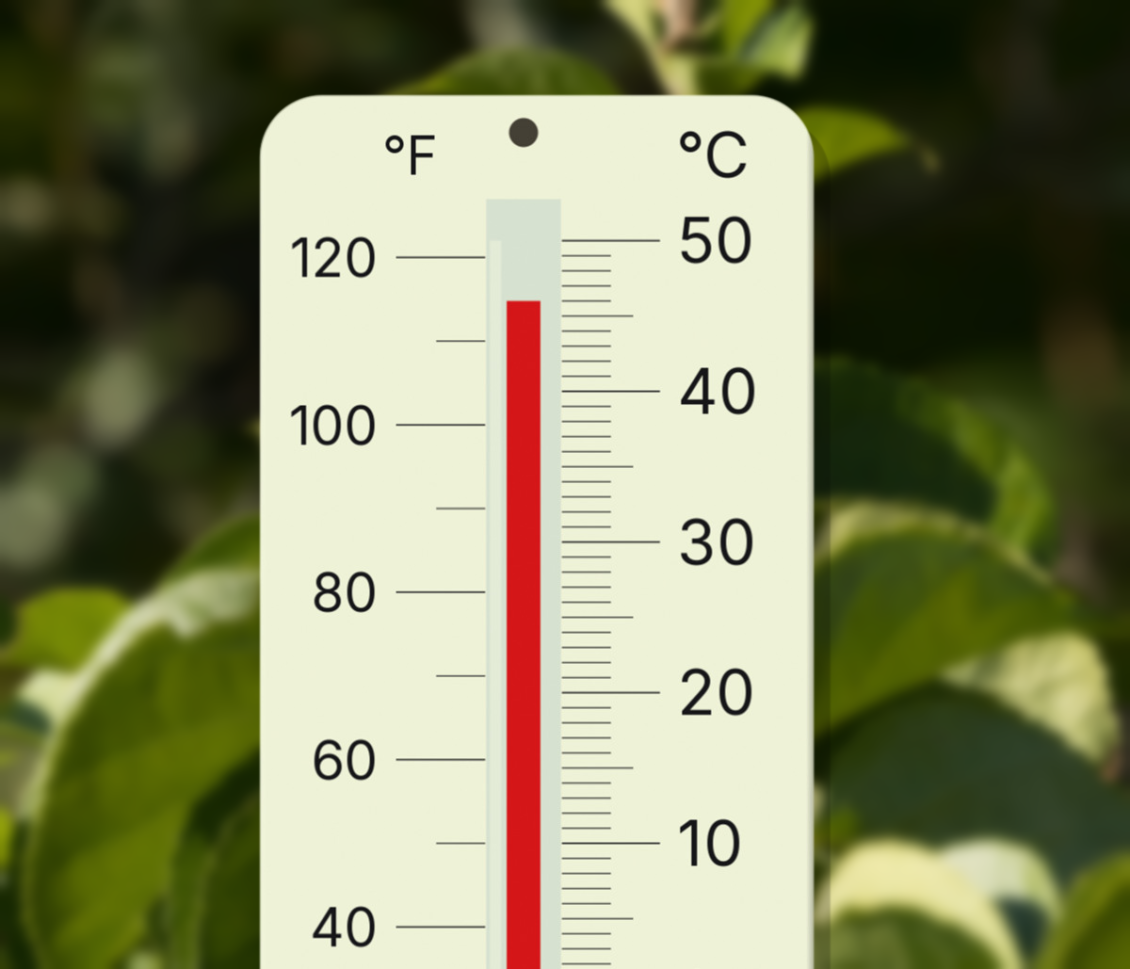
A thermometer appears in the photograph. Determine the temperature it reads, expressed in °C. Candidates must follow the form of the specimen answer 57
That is 46
